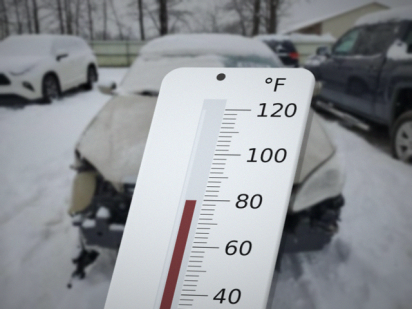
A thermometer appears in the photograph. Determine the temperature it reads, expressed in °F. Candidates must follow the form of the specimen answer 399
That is 80
